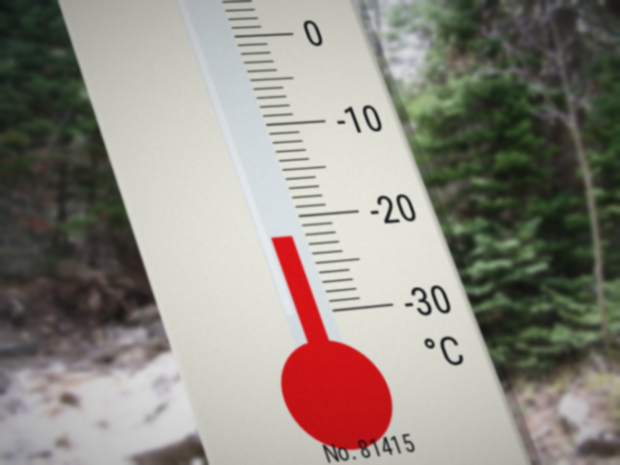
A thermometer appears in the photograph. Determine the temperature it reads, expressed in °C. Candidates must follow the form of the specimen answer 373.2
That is -22
